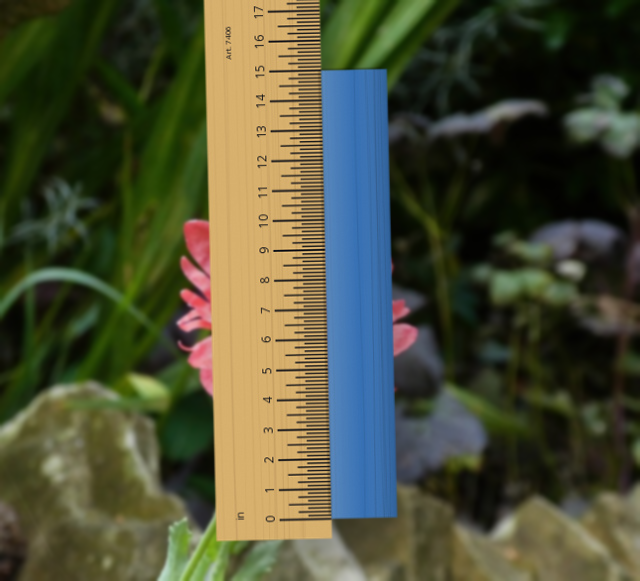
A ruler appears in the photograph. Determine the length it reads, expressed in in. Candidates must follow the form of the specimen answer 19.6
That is 15
